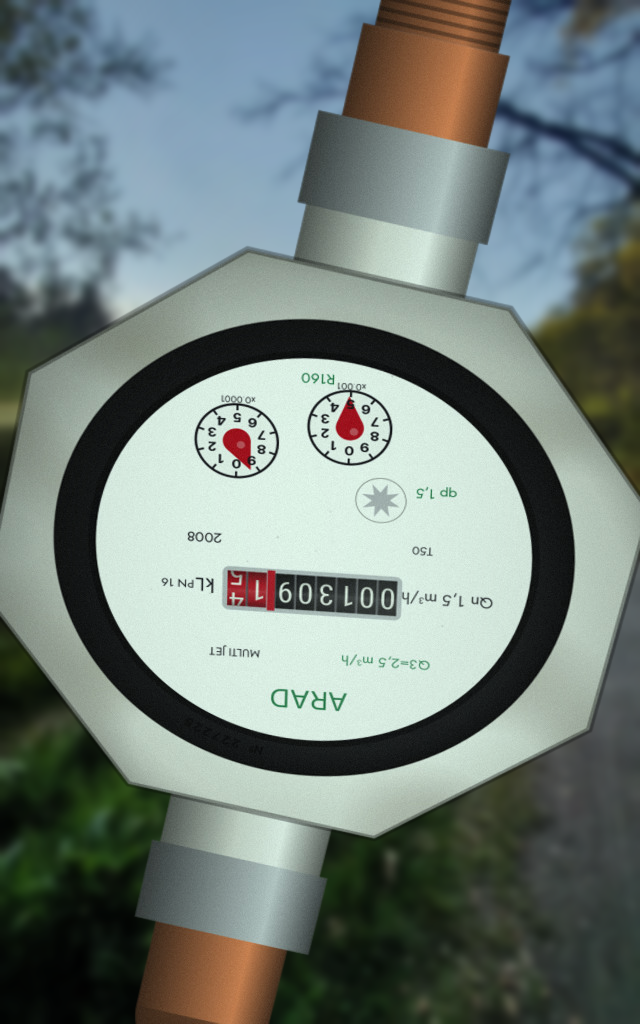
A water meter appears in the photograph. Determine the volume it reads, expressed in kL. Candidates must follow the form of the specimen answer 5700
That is 1309.1449
